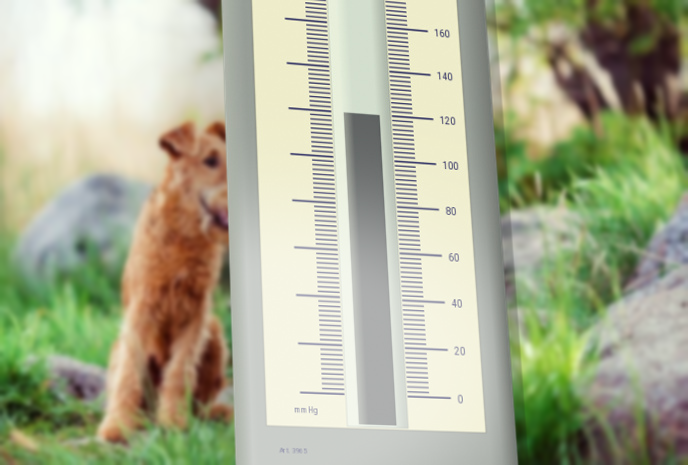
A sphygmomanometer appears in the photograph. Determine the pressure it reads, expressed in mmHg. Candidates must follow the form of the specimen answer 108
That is 120
